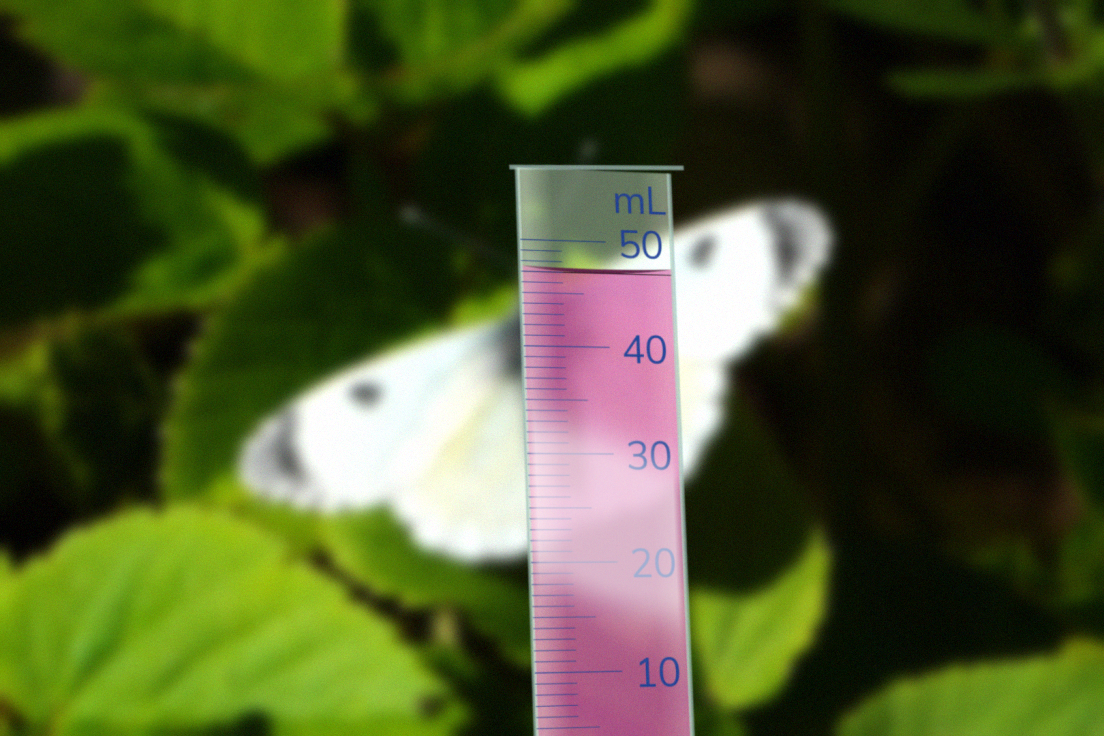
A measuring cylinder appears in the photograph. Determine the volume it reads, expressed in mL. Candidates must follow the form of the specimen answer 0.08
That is 47
